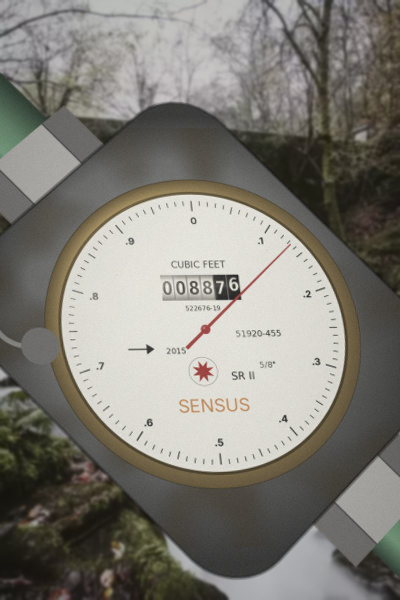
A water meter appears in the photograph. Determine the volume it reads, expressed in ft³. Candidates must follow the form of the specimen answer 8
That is 8876.13
